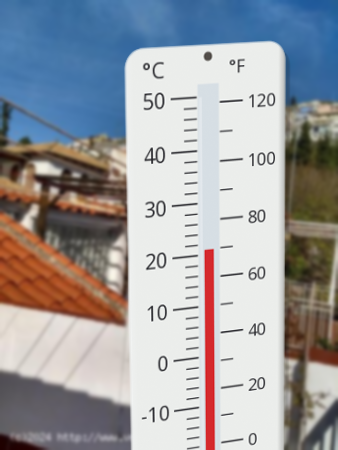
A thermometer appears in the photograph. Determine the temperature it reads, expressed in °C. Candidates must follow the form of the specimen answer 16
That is 21
